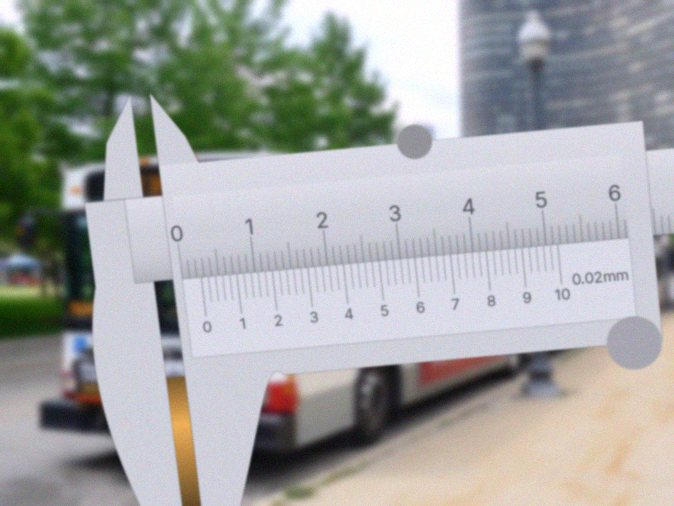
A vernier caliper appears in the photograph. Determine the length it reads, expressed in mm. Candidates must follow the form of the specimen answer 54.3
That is 2.6
